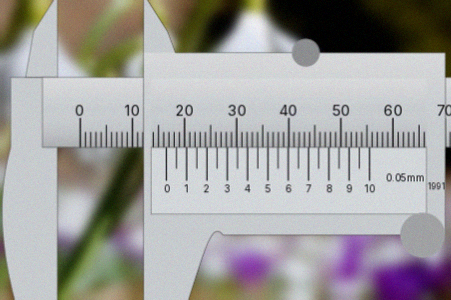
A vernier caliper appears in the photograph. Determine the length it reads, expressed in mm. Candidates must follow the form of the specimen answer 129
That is 16.5
